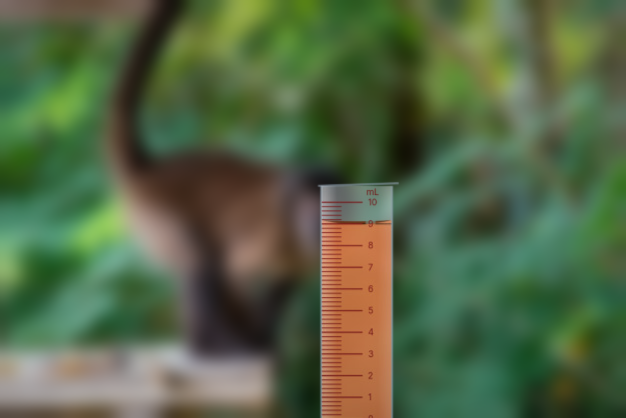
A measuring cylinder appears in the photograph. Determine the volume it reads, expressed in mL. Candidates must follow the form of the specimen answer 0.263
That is 9
